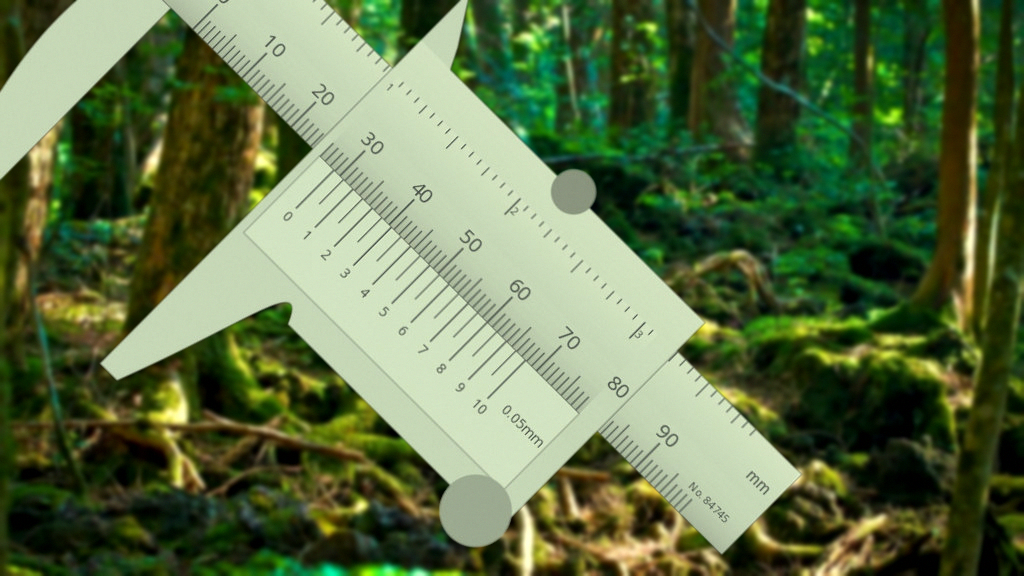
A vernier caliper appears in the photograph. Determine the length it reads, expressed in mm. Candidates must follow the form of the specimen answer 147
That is 28.8
